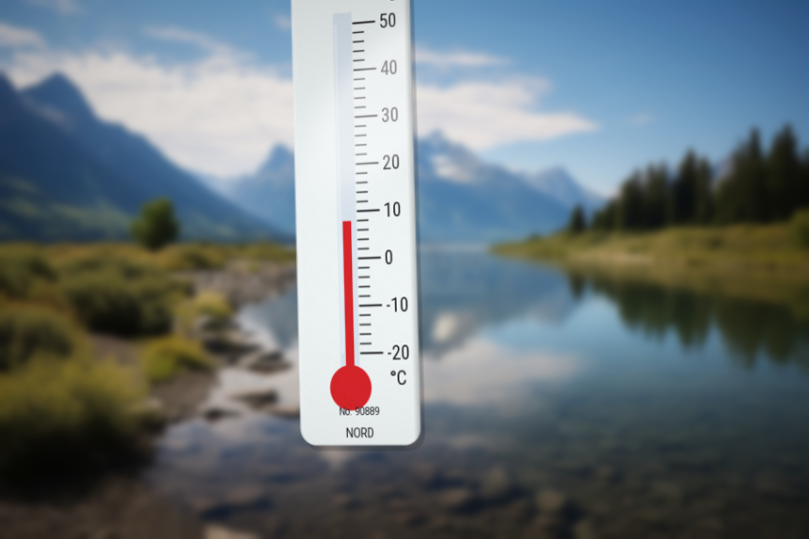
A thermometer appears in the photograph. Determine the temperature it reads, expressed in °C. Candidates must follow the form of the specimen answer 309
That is 8
